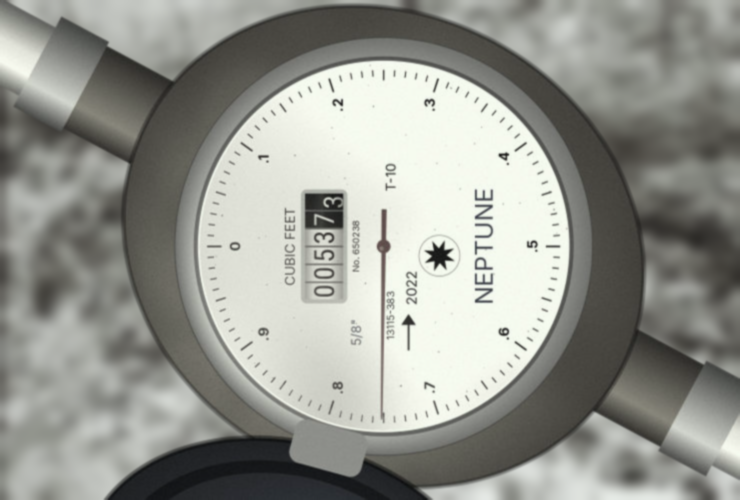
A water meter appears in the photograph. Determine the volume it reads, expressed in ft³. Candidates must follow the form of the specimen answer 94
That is 5372.75
